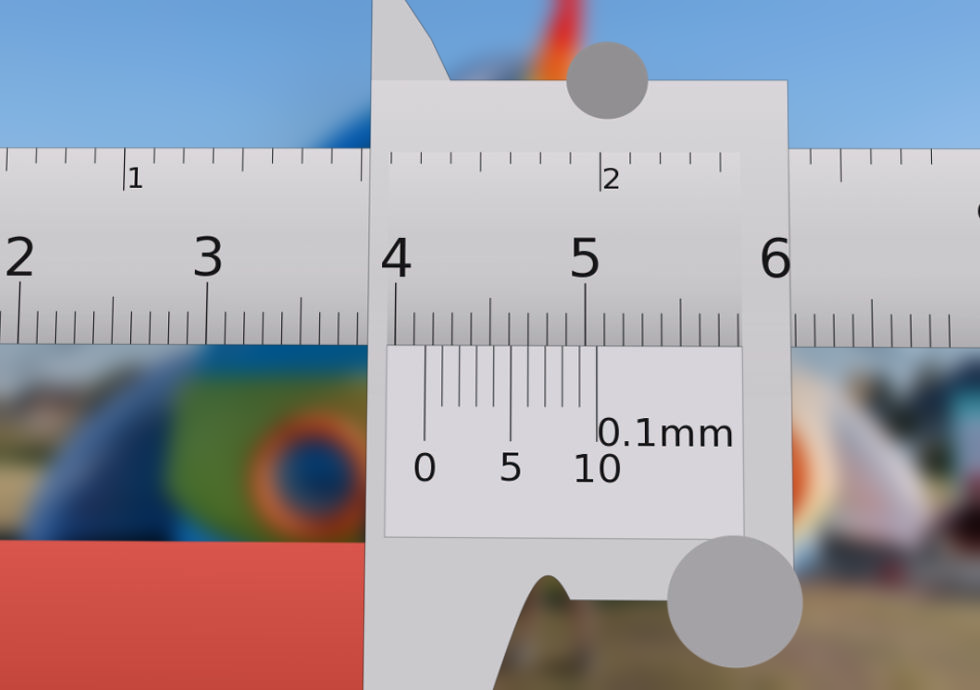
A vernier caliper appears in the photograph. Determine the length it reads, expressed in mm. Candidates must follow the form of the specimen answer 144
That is 41.6
